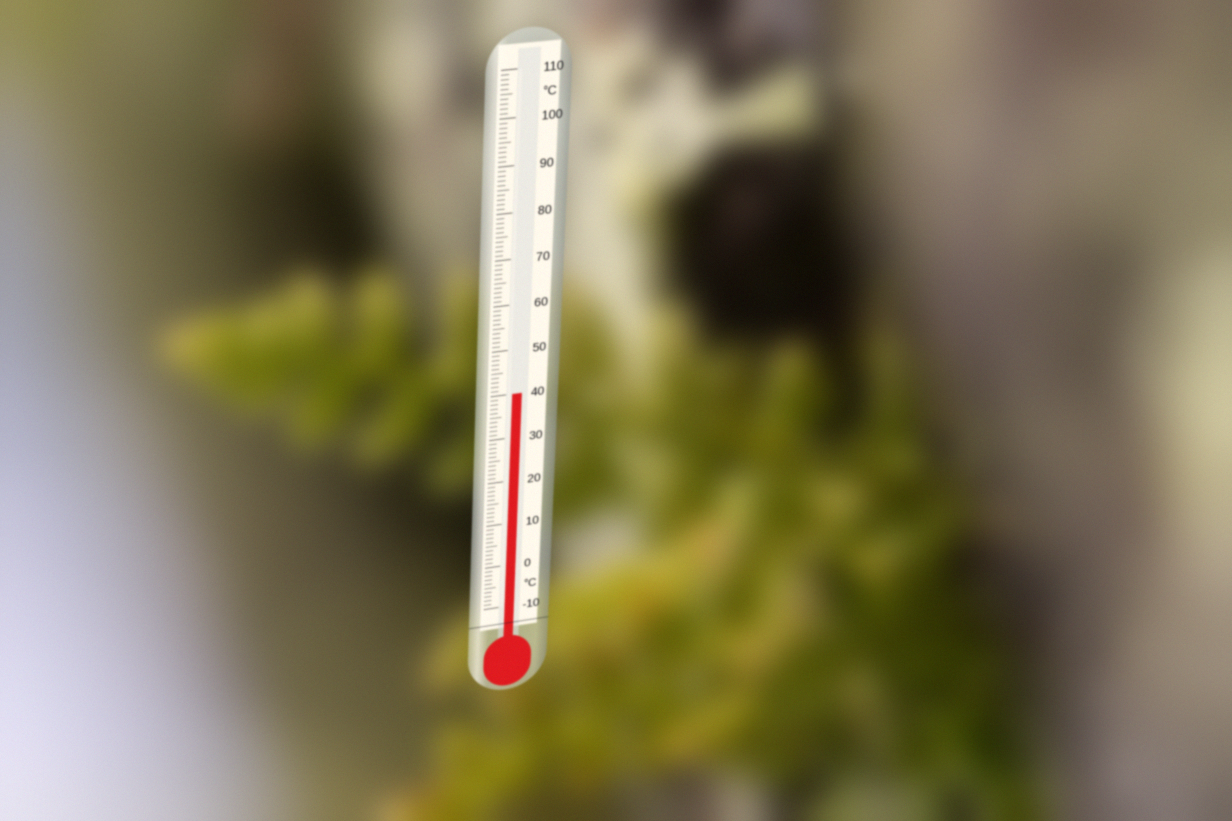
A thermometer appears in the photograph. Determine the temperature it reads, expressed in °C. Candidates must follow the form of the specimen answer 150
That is 40
